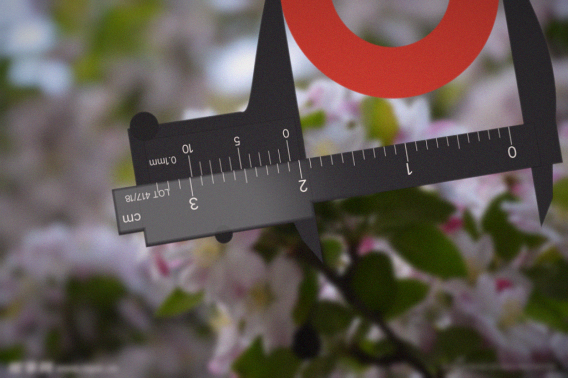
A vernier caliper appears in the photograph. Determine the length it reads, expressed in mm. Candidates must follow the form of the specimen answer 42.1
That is 20.8
